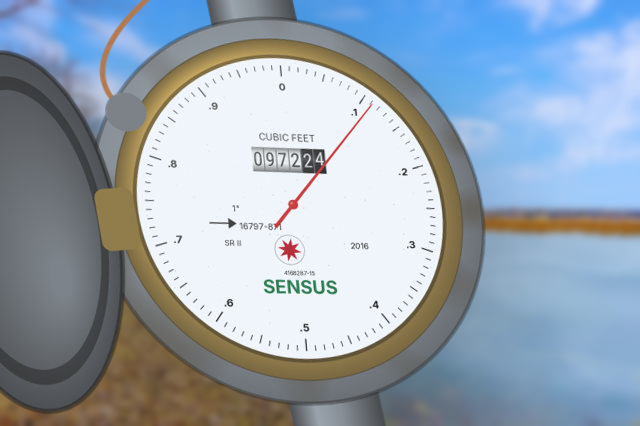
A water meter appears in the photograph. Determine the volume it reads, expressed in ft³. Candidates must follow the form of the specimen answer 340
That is 97224.11
